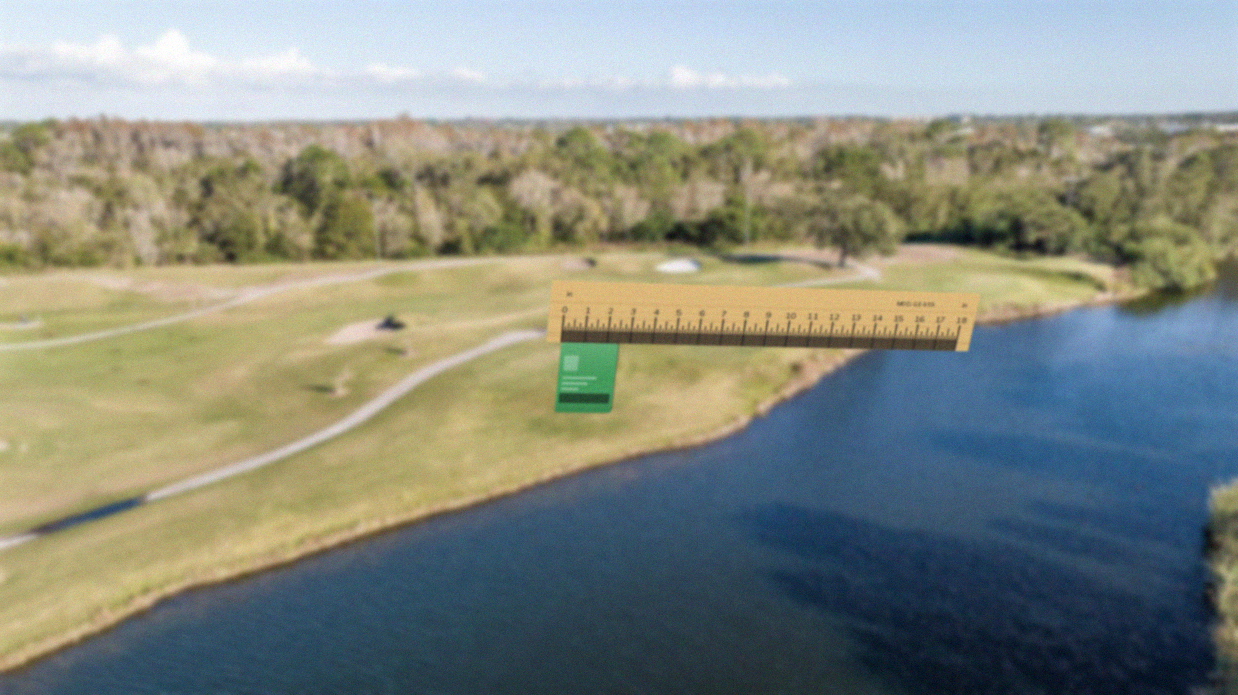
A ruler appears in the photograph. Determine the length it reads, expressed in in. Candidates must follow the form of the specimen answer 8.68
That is 2.5
